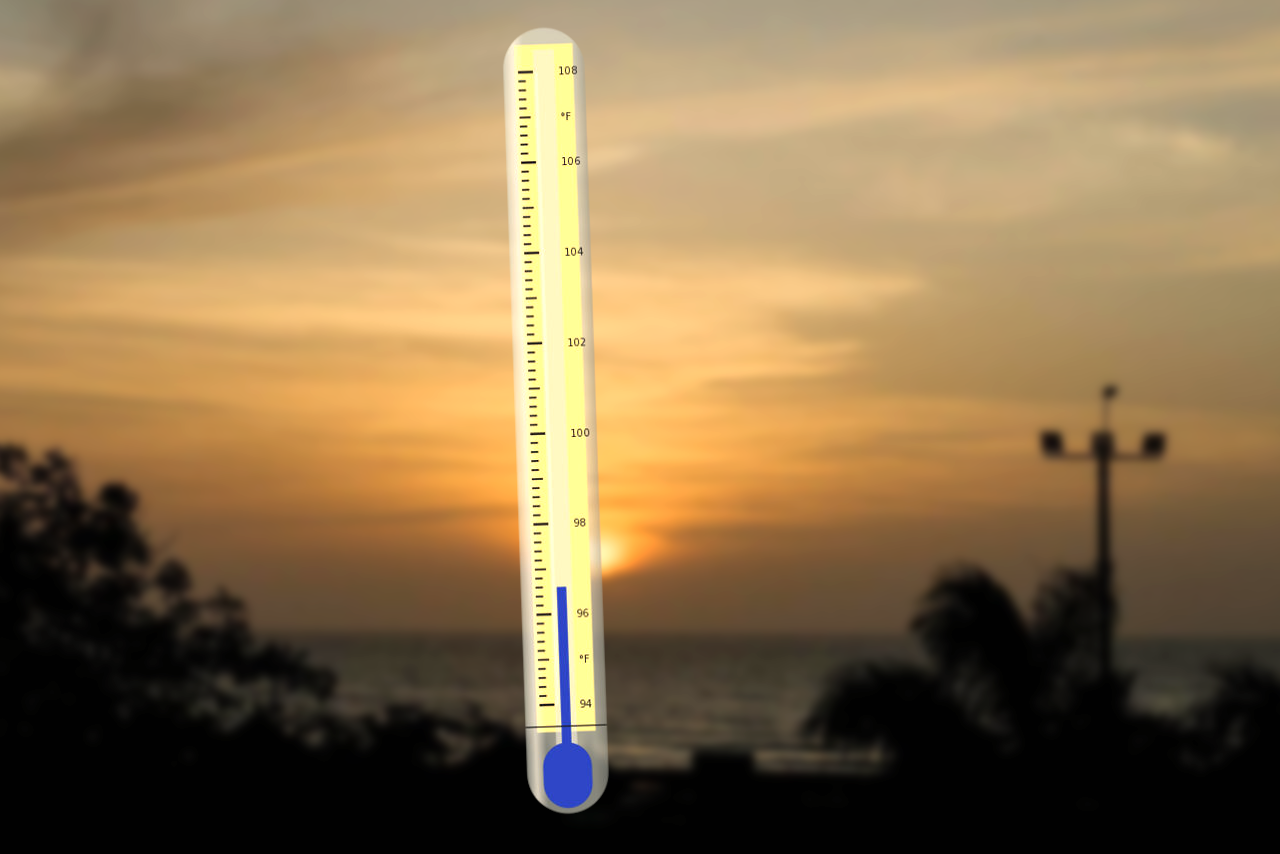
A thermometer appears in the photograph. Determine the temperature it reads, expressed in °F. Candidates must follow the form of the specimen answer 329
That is 96.6
